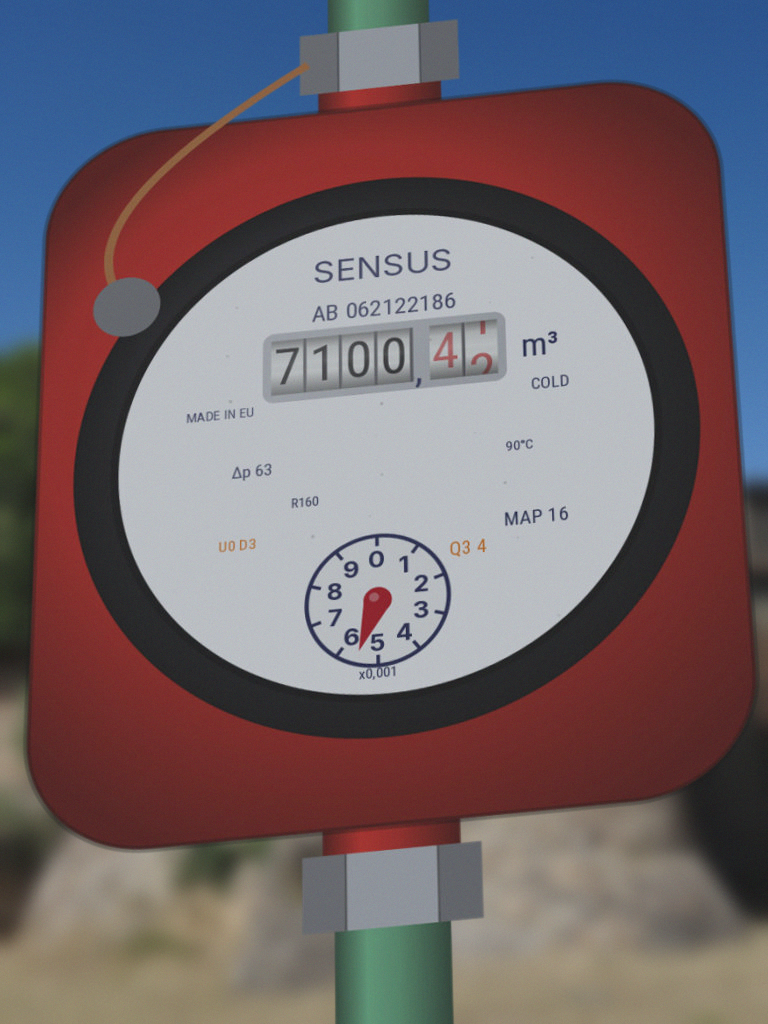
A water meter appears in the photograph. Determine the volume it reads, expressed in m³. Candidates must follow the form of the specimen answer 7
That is 7100.415
